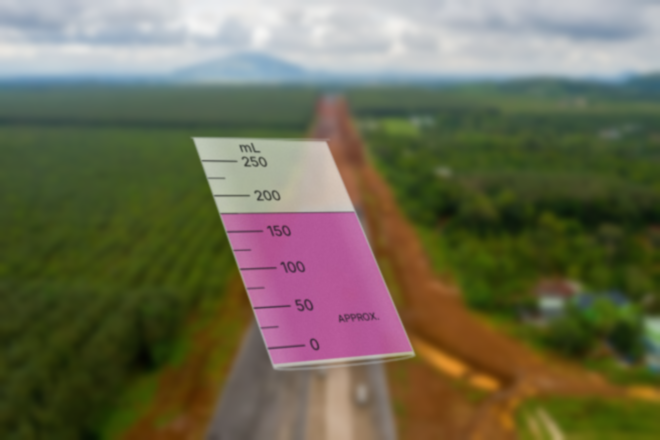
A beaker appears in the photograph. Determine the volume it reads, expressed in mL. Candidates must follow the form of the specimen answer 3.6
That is 175
